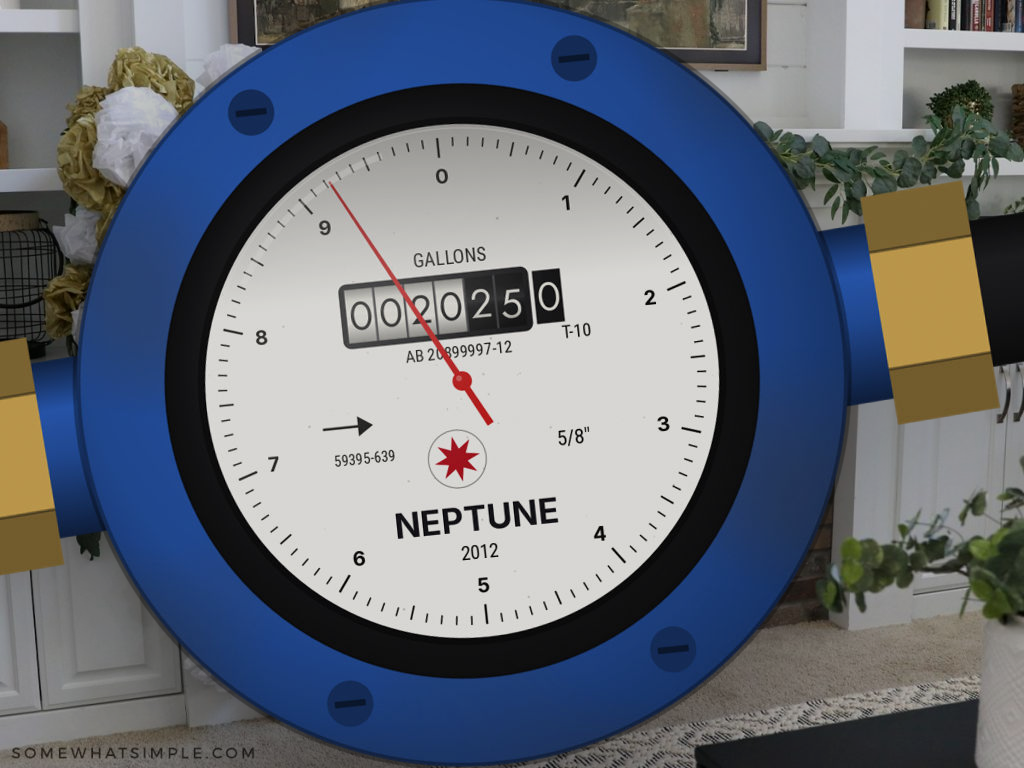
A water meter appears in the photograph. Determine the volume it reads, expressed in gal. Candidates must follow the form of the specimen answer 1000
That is 20249.2
